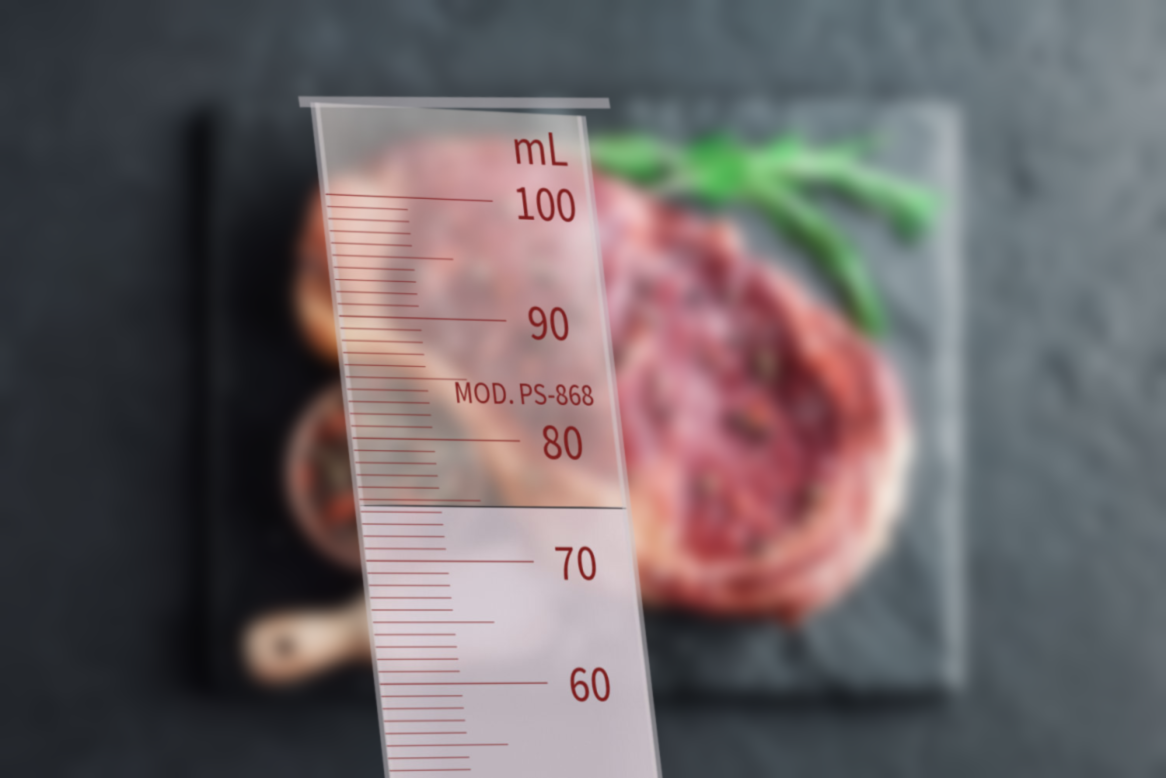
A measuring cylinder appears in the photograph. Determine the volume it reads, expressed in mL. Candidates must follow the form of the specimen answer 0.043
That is 74.5
